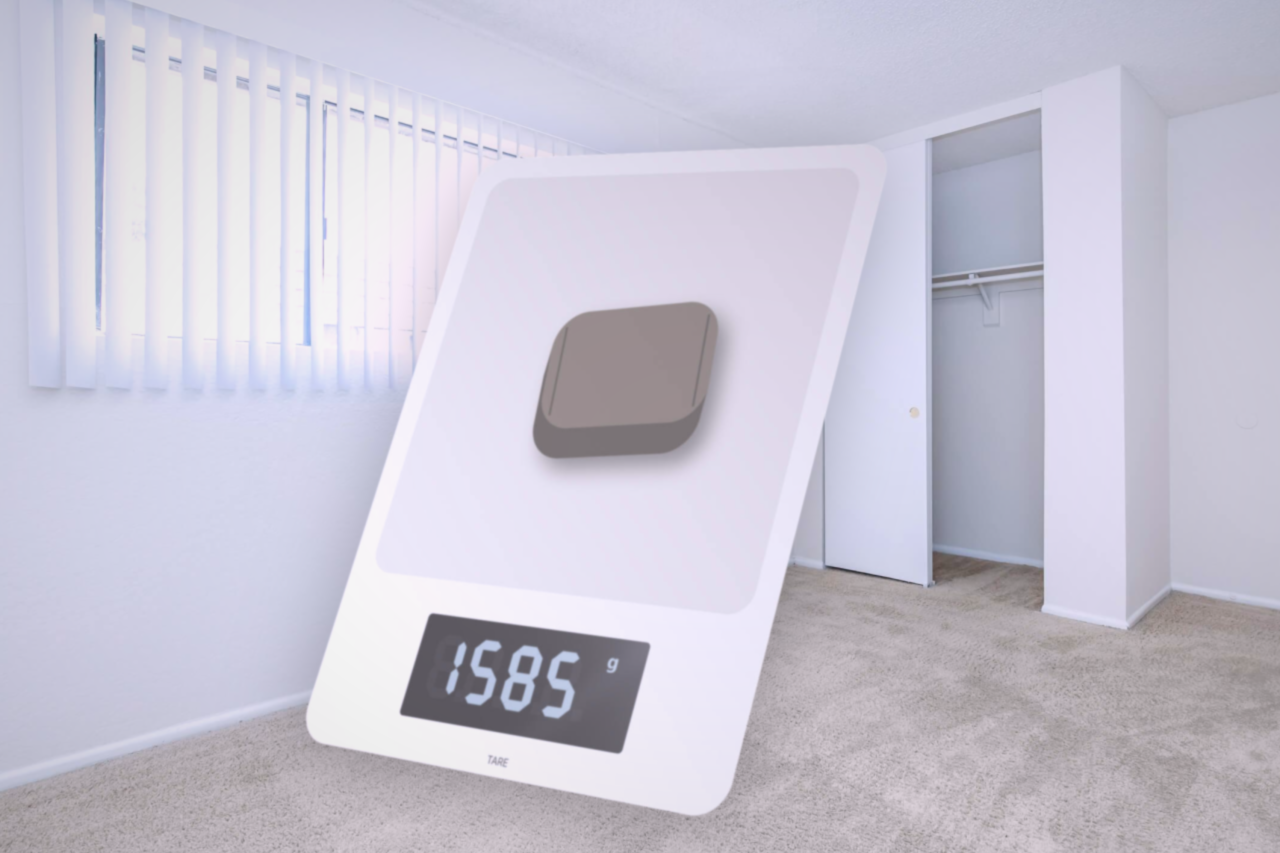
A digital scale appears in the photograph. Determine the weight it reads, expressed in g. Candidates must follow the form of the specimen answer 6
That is 1585
